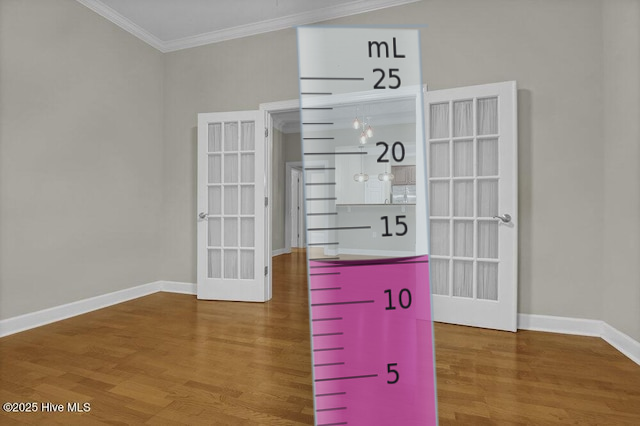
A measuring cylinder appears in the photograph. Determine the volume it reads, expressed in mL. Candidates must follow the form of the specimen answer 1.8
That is 12.5
